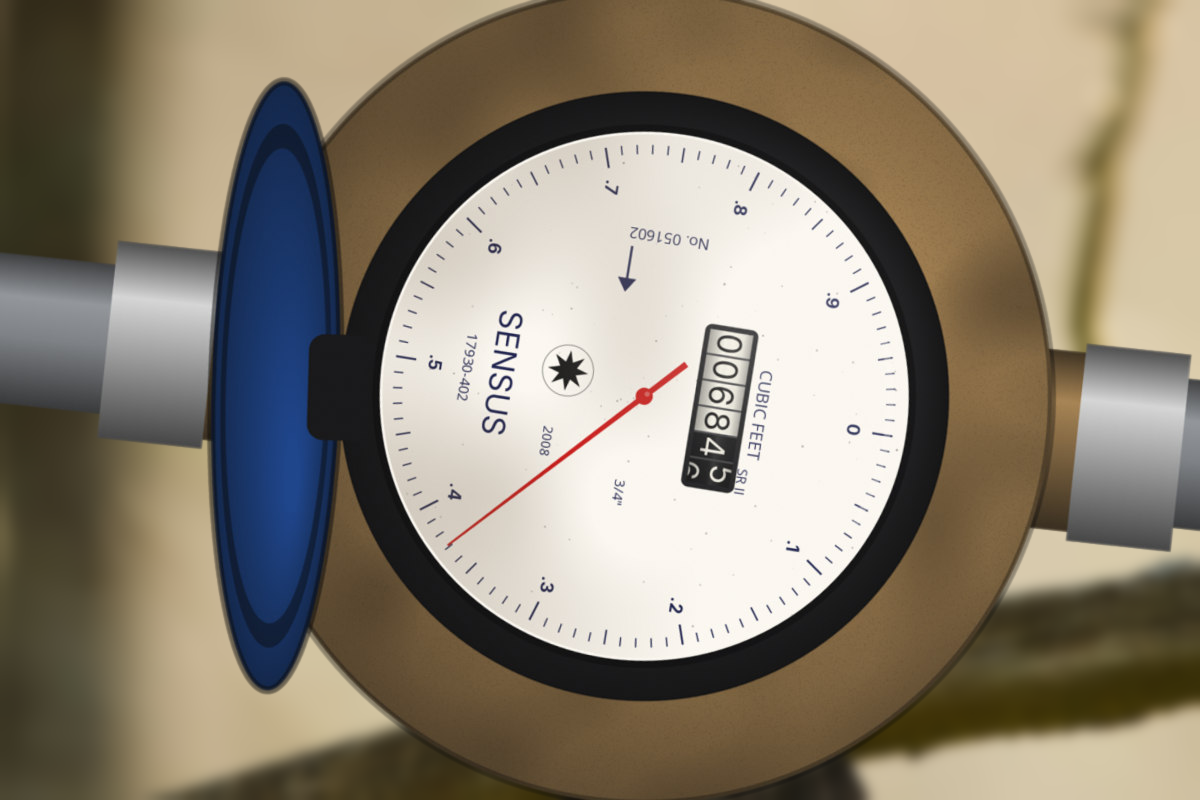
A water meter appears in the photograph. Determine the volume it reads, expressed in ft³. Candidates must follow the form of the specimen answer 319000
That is 6845.37
